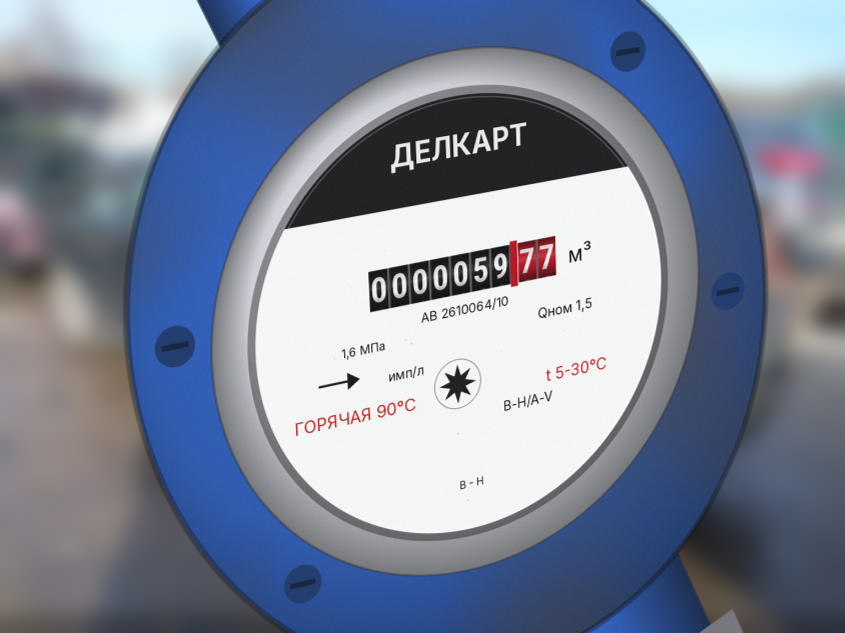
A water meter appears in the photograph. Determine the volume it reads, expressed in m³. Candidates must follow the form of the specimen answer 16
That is 59.77
